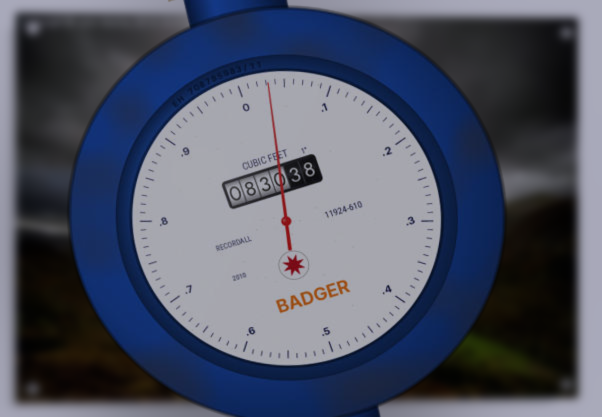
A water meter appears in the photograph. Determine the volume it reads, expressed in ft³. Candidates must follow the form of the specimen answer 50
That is 83038.03
